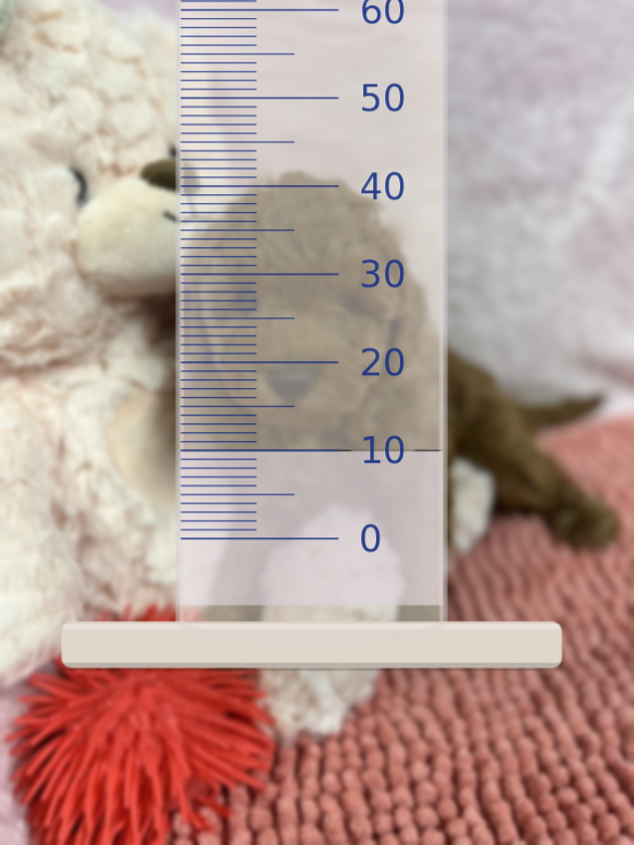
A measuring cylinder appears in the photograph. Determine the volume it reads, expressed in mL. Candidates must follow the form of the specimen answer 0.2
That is 10
